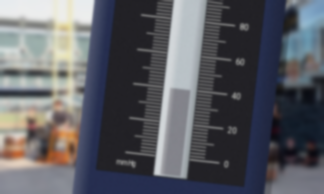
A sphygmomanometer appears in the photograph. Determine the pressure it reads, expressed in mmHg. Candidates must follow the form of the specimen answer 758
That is 40
